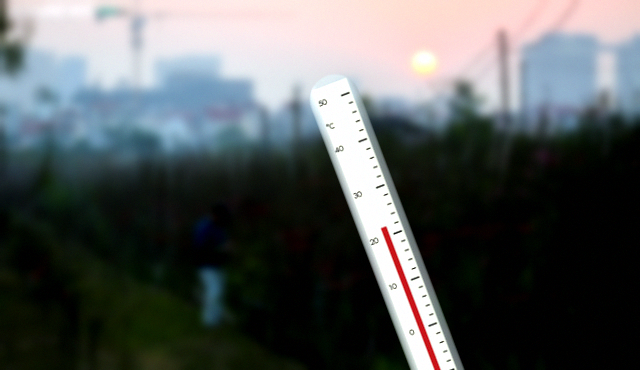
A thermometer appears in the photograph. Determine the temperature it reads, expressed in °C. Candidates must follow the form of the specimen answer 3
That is 22
